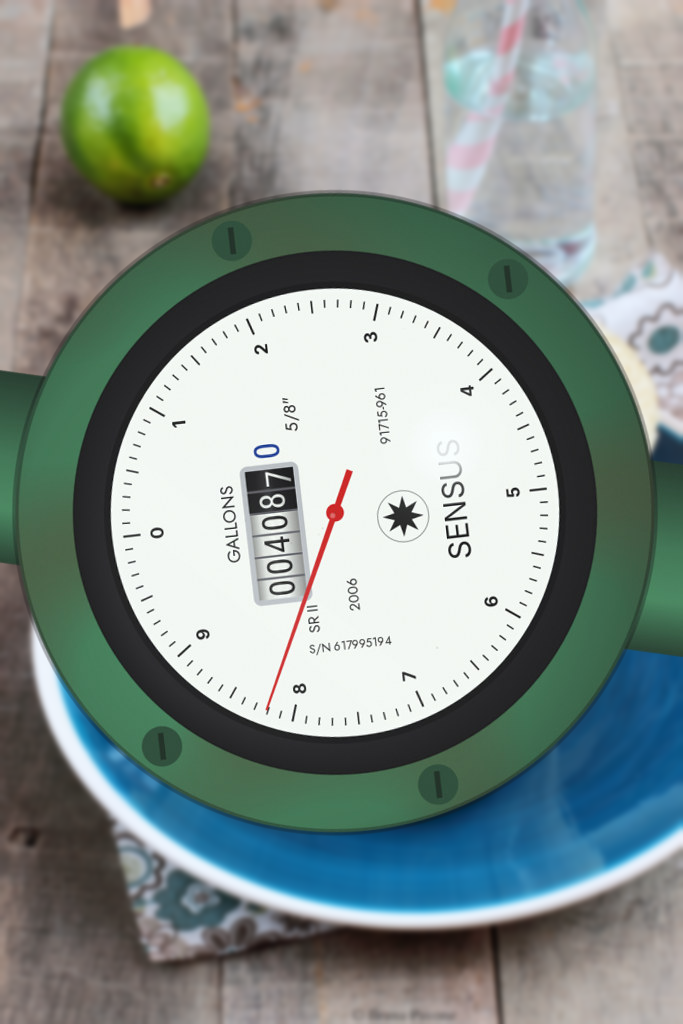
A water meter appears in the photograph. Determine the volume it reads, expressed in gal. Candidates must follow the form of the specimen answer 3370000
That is 40868.2
